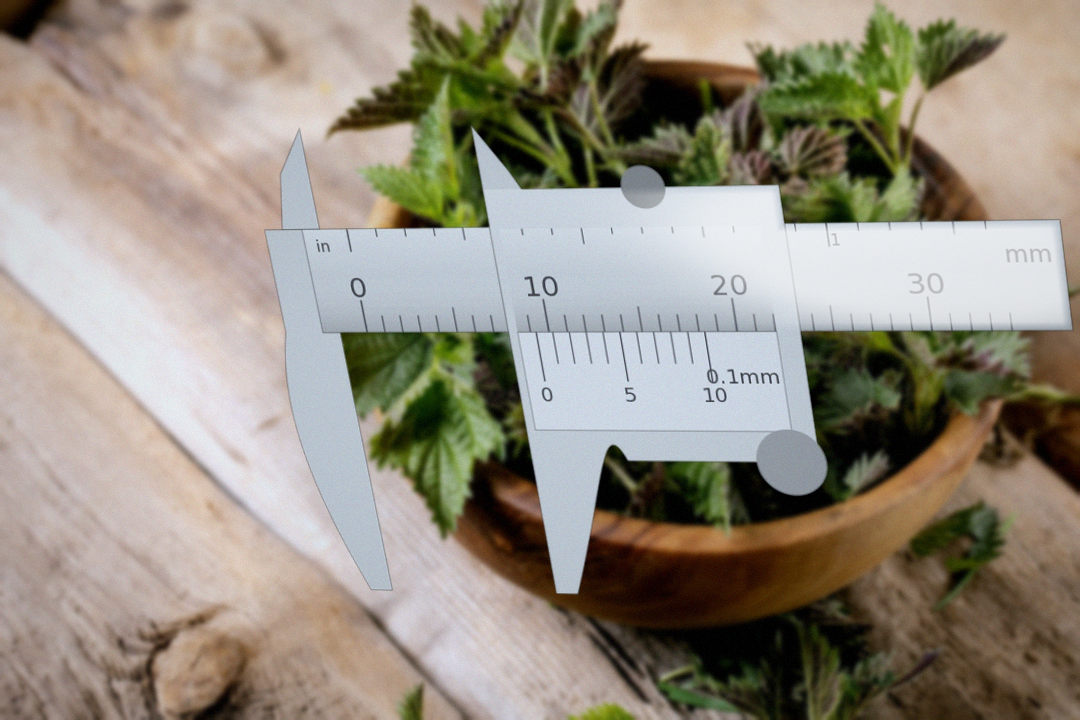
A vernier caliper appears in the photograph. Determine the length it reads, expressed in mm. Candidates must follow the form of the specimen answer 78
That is 9.3
